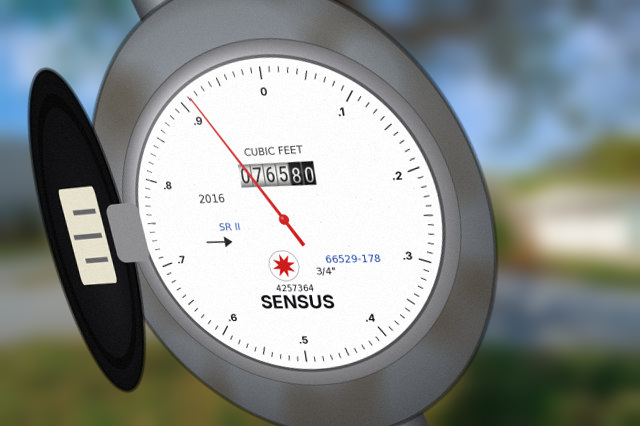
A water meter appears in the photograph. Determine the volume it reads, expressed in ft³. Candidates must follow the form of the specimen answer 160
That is 76579.91
